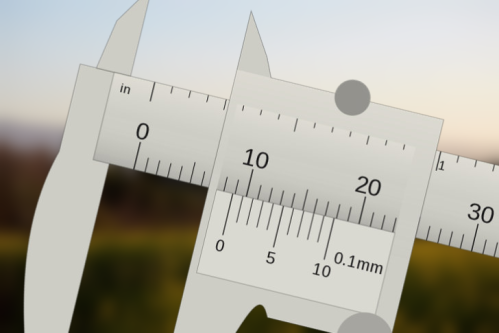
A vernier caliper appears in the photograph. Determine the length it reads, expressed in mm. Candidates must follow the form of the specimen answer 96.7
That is 8.8
